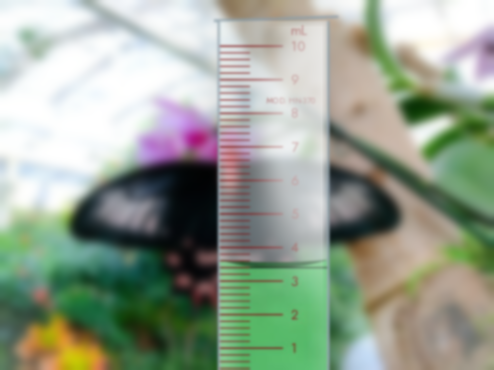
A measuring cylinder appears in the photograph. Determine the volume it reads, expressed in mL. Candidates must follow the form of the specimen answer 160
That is 3.4
